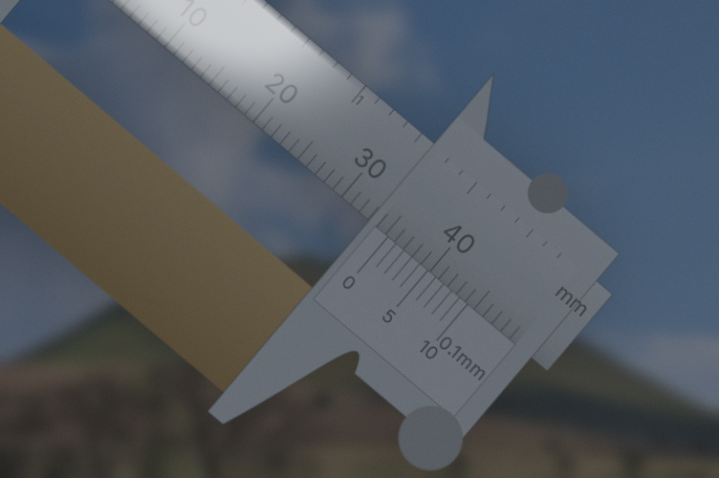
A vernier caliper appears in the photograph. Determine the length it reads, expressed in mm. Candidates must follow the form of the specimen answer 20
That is 35.3
